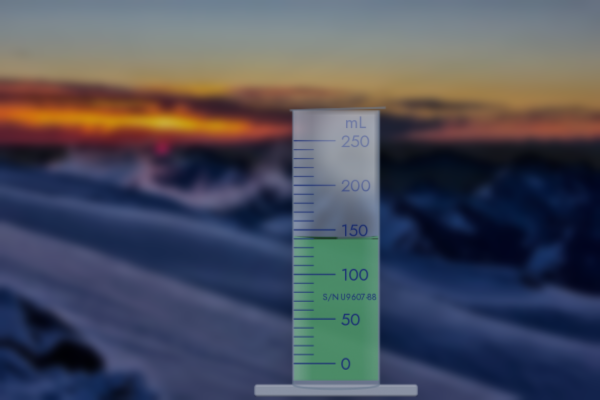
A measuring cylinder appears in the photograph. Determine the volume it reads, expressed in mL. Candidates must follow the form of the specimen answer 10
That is 140
